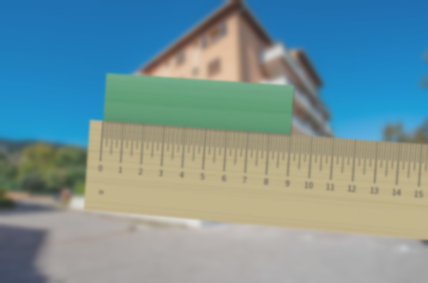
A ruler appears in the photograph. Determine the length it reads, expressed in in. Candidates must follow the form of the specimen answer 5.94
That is 9
